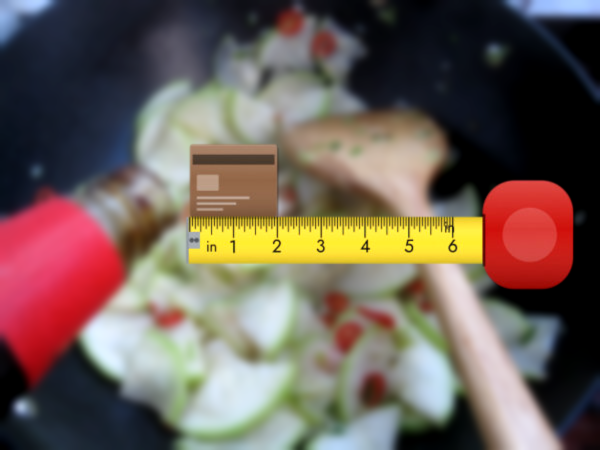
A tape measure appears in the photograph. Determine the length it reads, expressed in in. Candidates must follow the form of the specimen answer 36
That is 2
